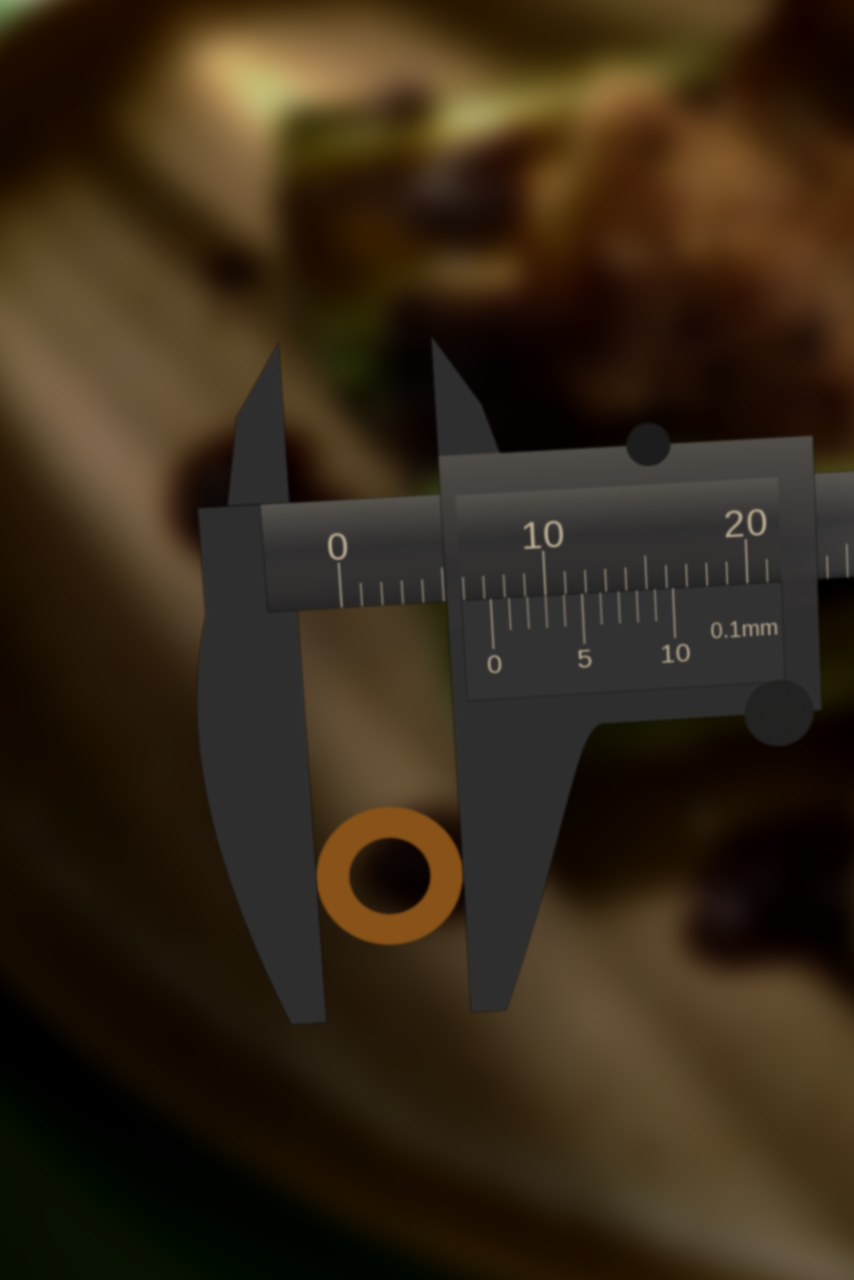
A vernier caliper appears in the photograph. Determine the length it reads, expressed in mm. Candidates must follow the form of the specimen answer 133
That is 7.3
